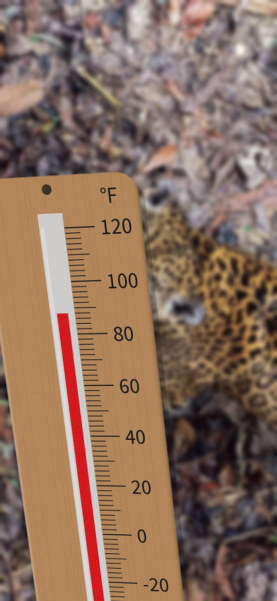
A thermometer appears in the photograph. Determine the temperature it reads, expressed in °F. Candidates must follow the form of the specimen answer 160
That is 88
